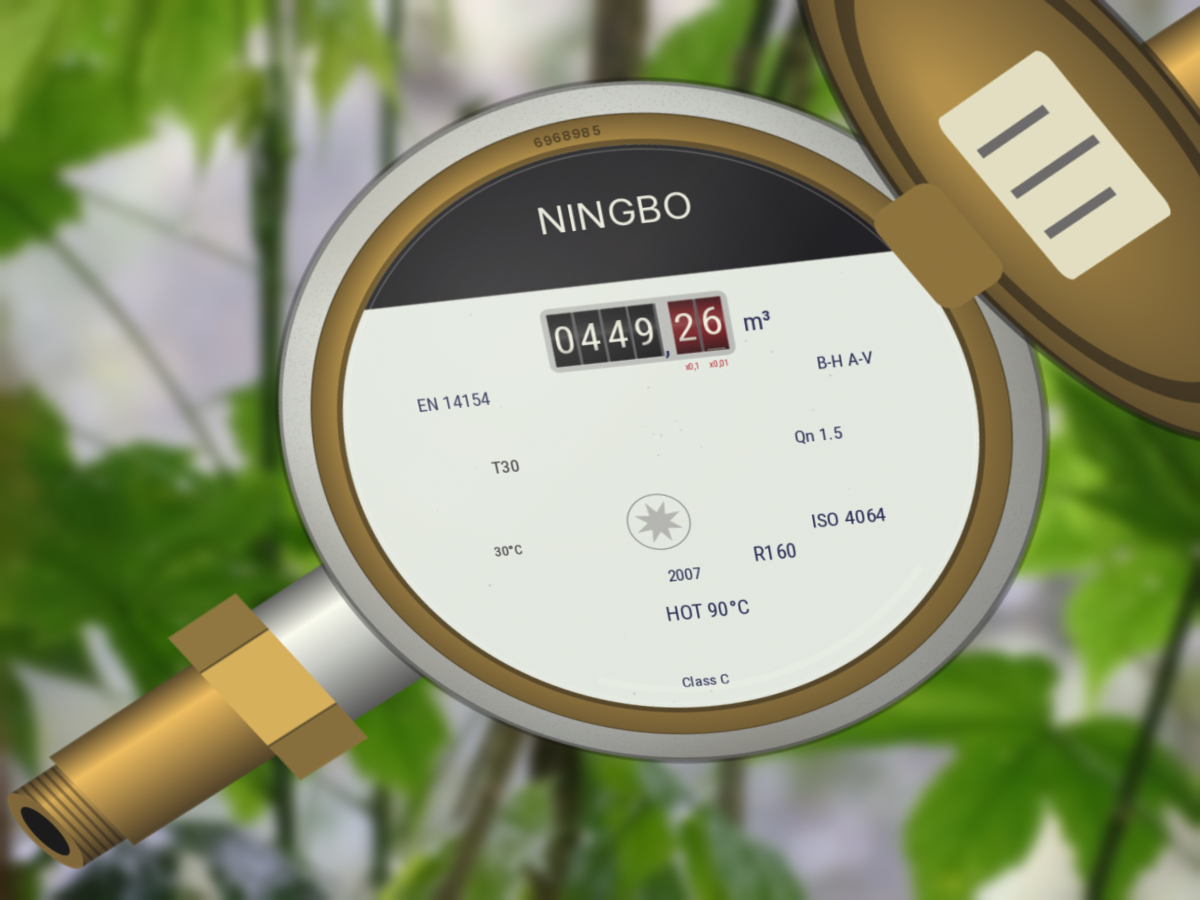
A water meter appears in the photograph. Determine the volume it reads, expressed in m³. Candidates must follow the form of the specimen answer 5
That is 449.26
